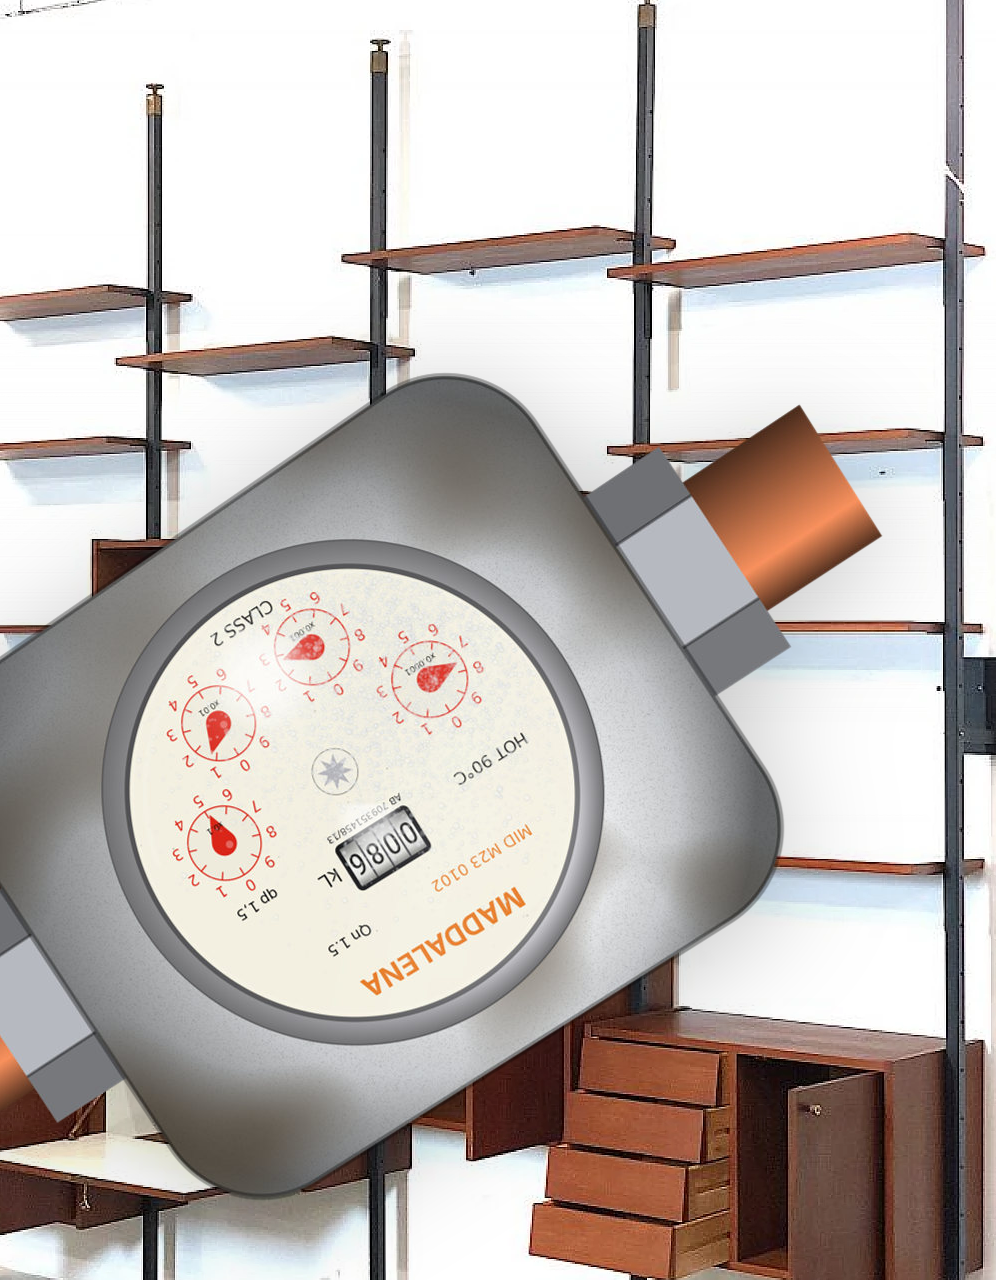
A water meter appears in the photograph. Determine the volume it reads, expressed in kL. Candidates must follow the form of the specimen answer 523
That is 86.5127
